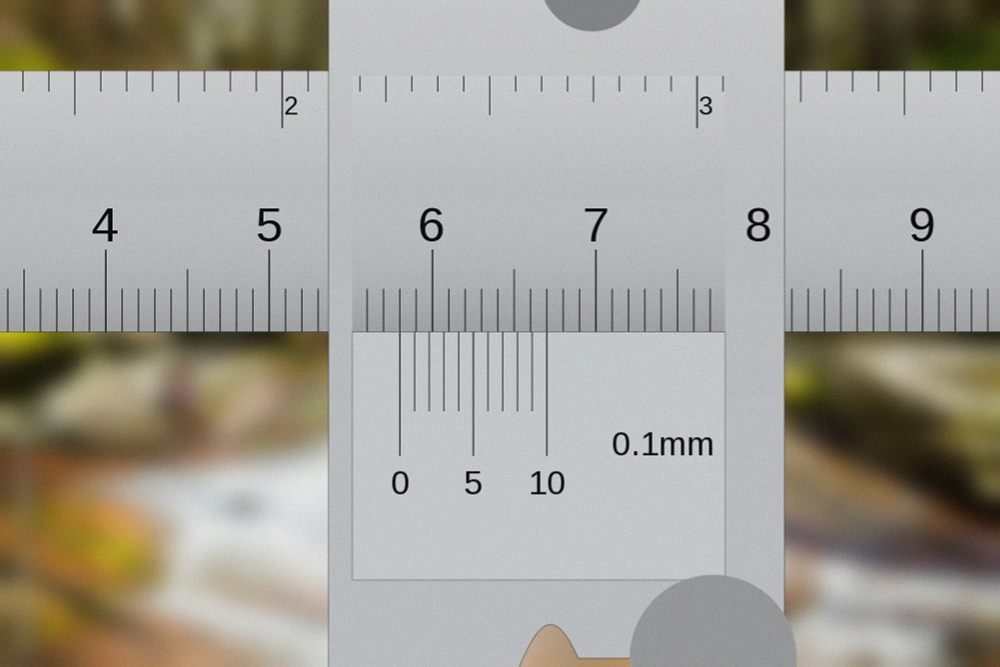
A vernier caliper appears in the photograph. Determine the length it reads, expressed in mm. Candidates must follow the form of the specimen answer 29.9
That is 58.0
